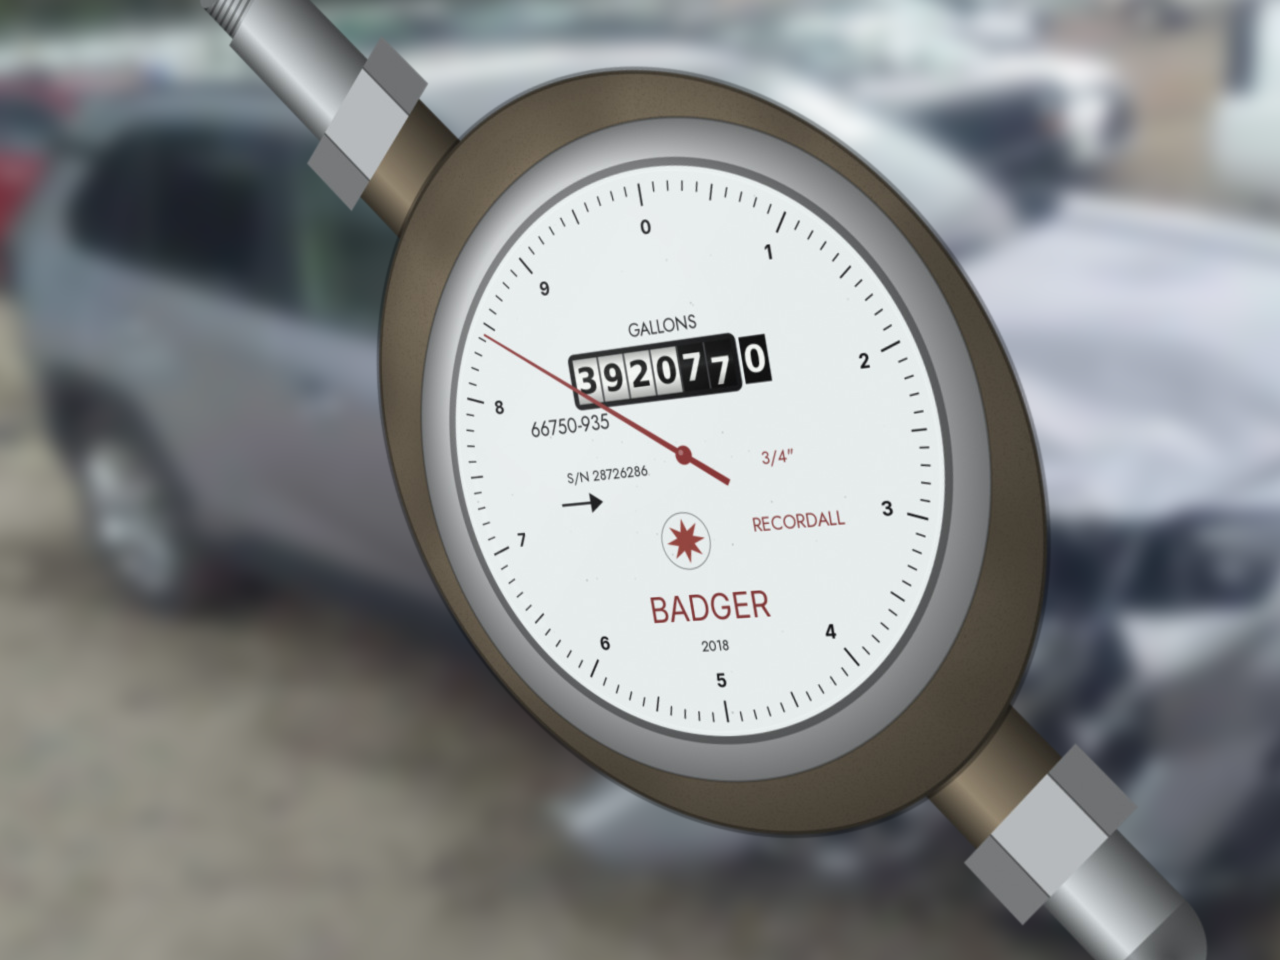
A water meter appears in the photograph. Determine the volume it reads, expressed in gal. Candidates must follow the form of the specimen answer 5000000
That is 3920768.4
